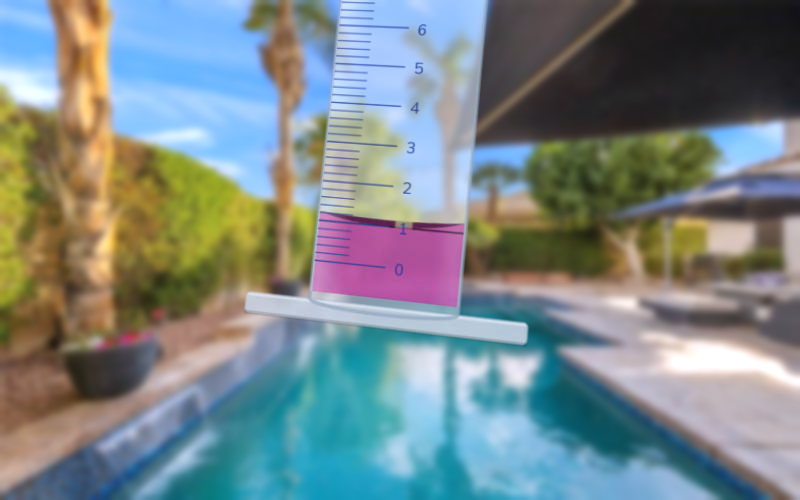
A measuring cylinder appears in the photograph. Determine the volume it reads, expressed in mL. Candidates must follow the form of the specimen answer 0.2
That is 1
